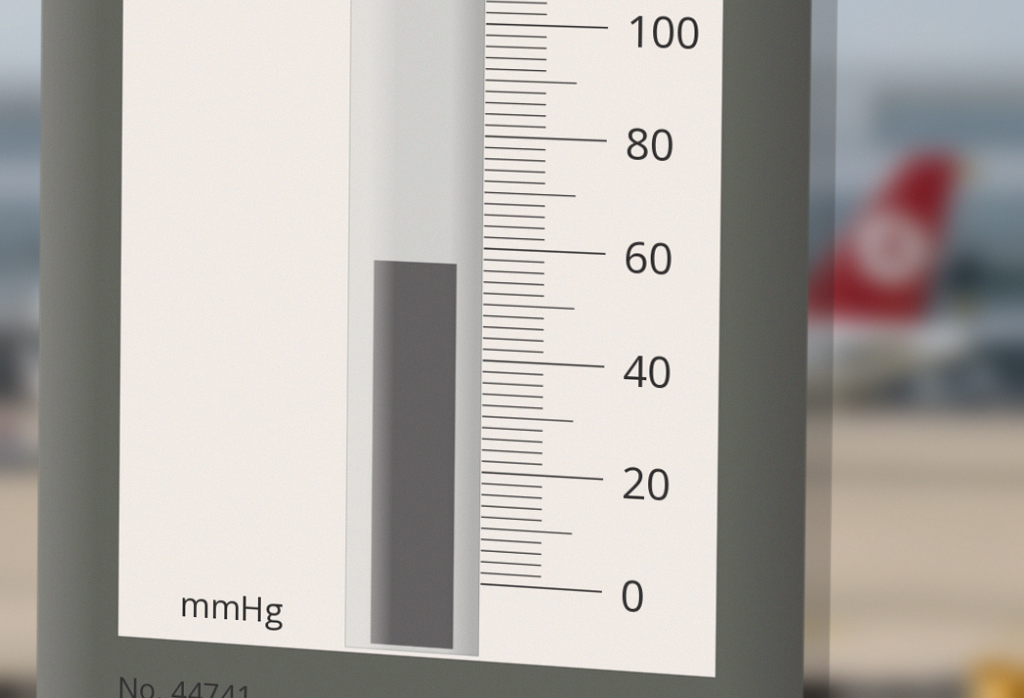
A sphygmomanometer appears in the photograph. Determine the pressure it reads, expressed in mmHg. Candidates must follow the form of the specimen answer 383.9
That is 57
